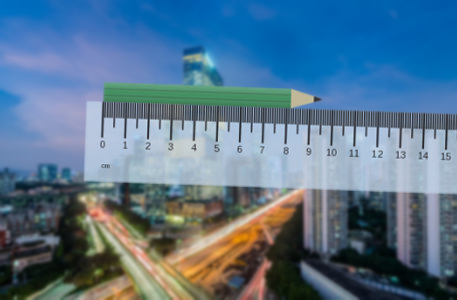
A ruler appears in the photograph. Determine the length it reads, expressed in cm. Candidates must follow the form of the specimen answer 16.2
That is 9.5
